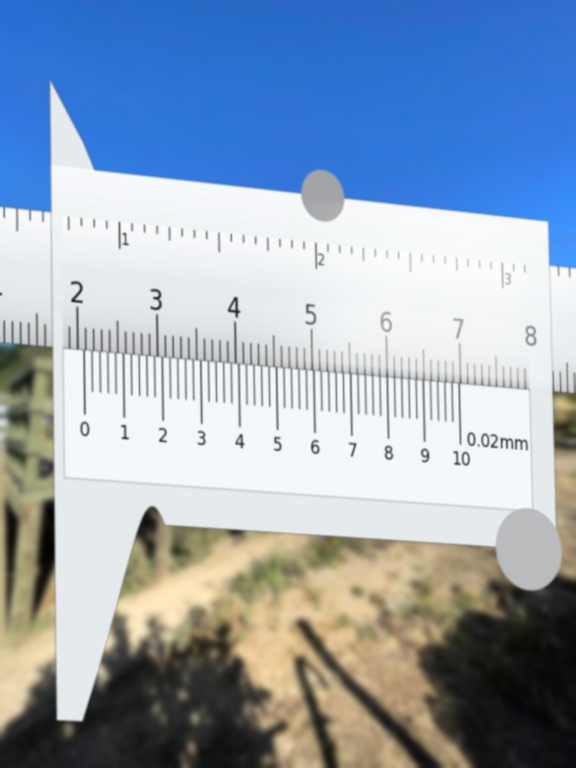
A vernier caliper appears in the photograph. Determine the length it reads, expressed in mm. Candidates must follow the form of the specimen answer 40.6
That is 20.8
